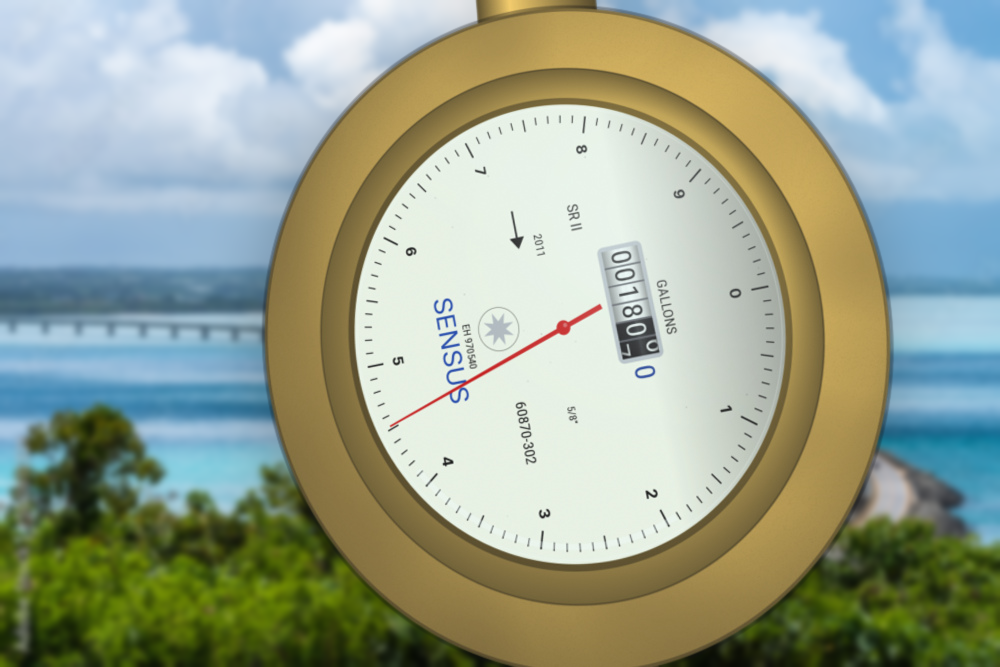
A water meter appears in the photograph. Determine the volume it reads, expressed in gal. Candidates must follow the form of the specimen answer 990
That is 18064.5
